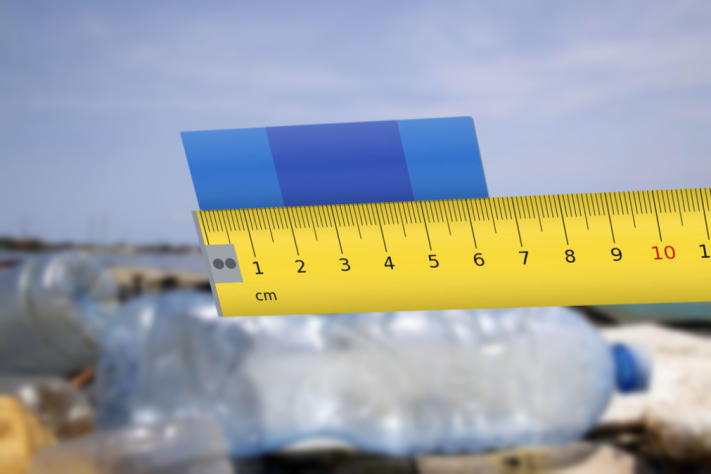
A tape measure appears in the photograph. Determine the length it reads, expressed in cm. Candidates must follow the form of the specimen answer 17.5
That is 6.5
